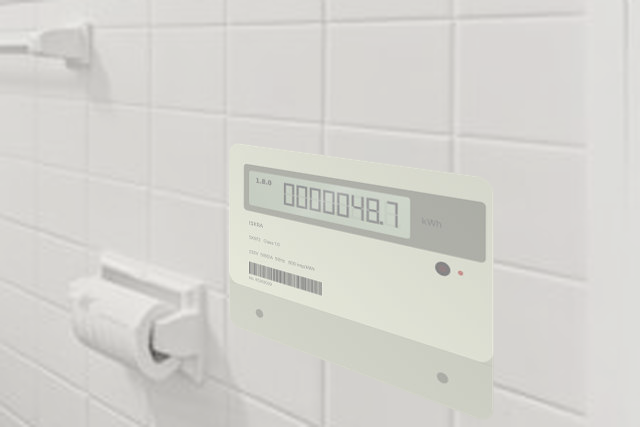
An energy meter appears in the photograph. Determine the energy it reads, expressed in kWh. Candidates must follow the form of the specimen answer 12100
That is 48.7
